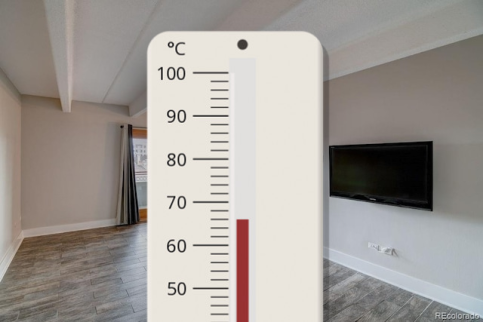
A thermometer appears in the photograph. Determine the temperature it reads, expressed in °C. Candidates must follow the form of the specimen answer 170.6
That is 66
